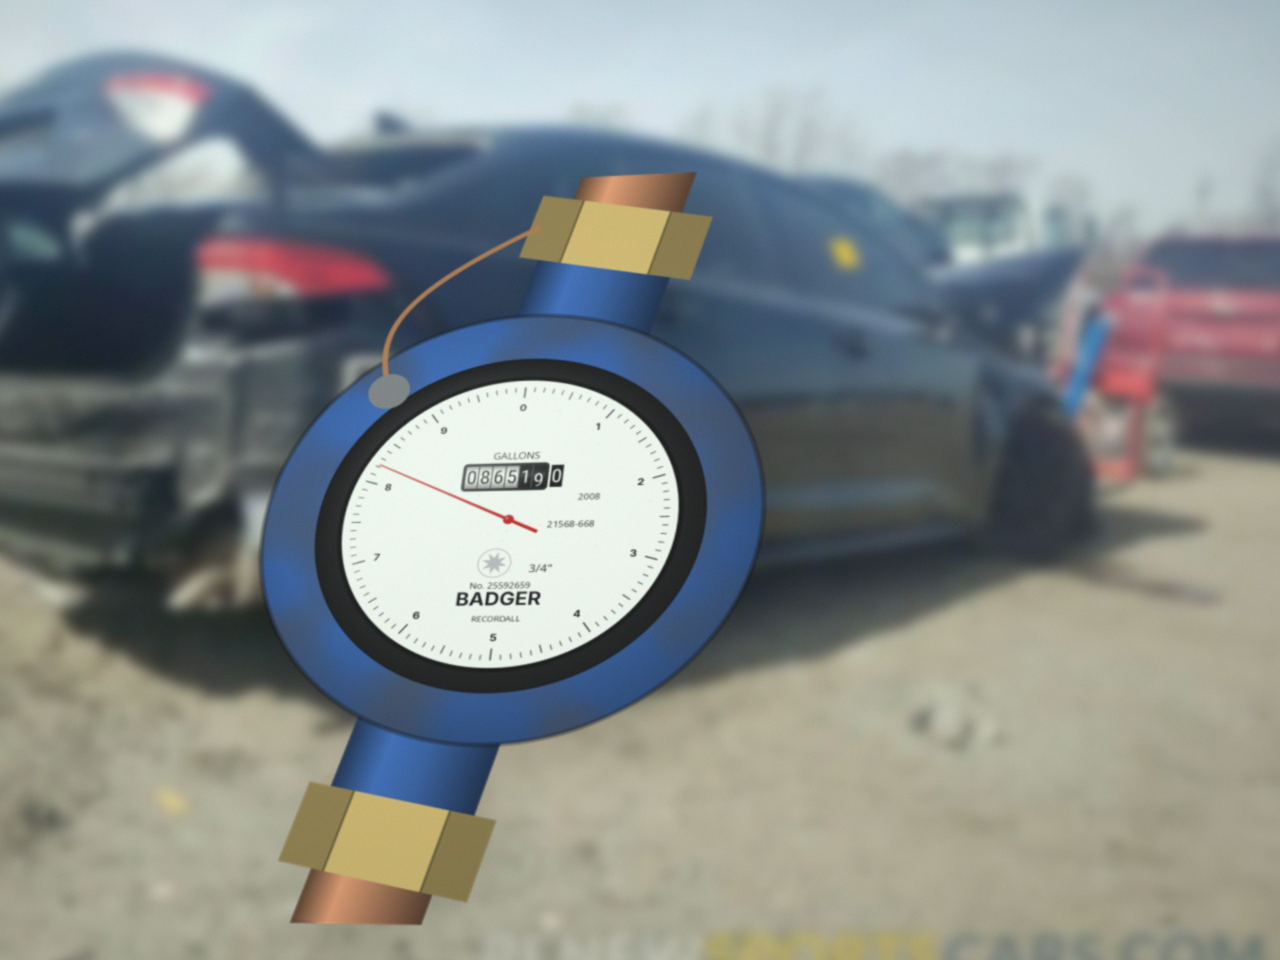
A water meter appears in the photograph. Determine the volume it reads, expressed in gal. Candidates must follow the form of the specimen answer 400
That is 865188.2
